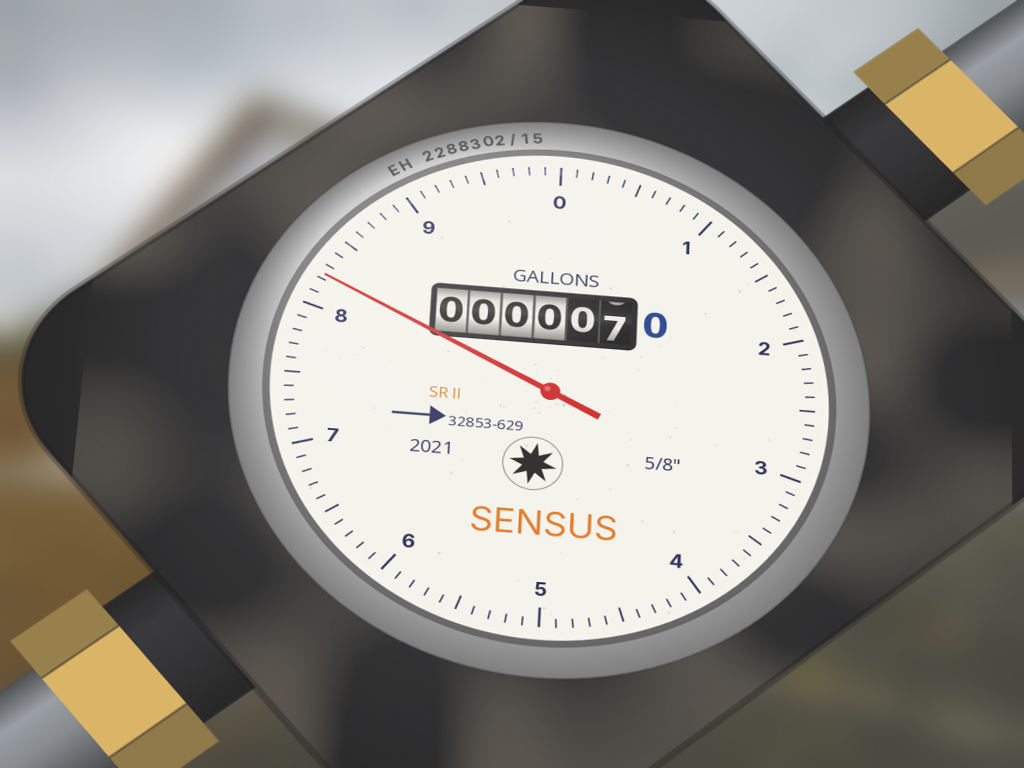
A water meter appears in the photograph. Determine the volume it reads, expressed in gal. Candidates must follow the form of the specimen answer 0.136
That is 68.2
